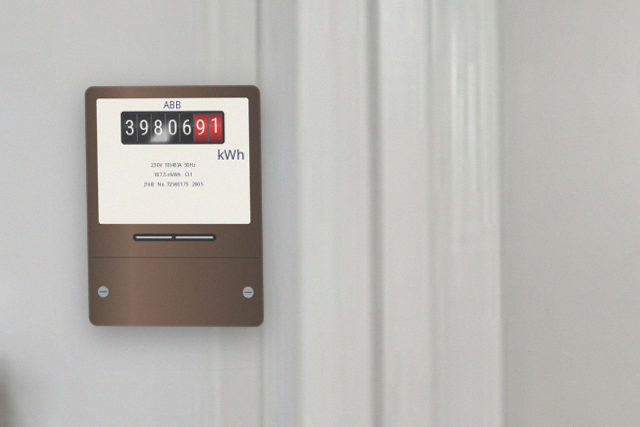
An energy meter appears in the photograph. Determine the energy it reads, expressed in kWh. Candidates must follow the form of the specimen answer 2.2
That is 39806.91
